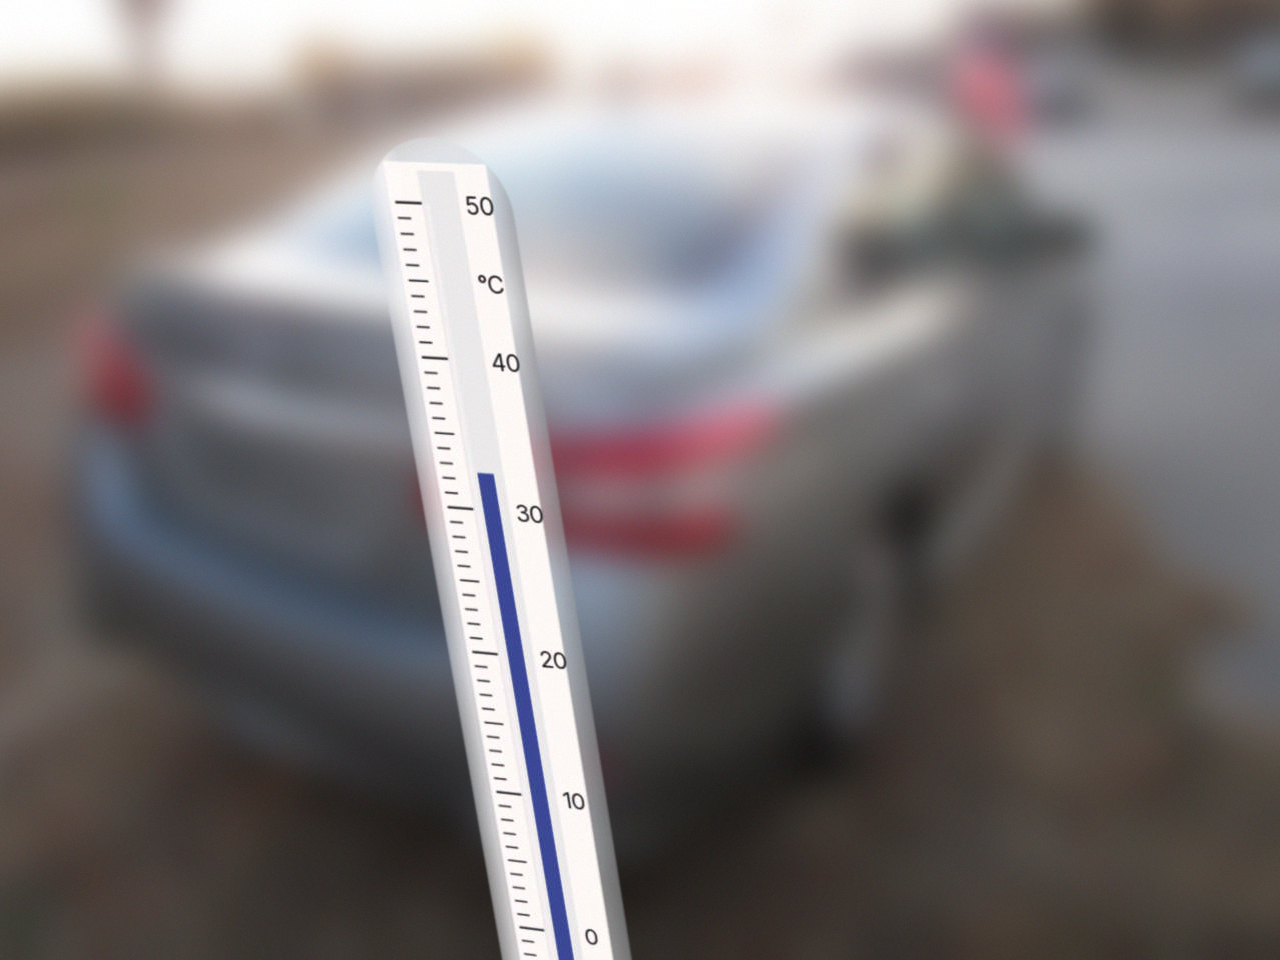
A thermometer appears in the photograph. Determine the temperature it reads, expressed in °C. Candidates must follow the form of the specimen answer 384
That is 32.5
